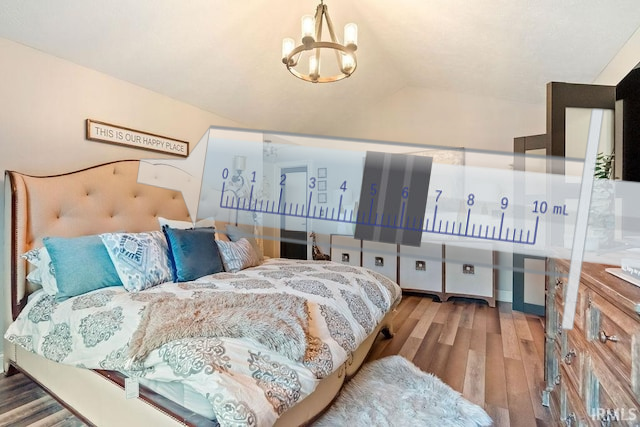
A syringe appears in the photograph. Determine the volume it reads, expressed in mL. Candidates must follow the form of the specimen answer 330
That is 4.6
